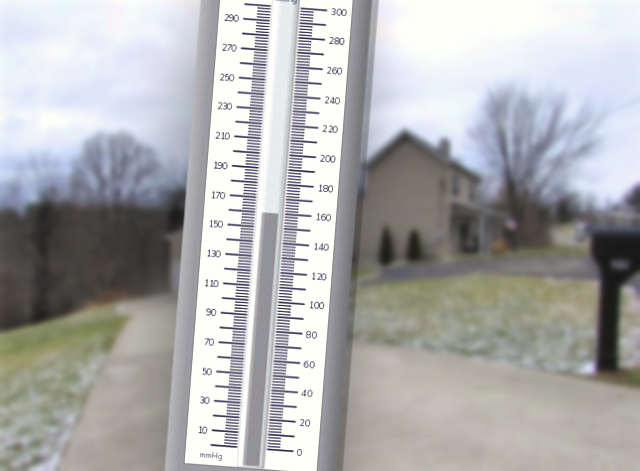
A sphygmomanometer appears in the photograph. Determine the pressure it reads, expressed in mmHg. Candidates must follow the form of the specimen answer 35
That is 160
